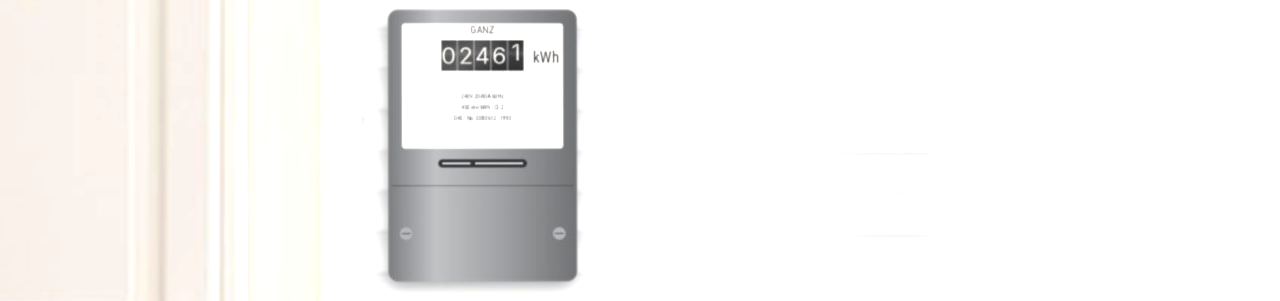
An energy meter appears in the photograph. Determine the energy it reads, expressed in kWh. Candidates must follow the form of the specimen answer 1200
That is 2461
